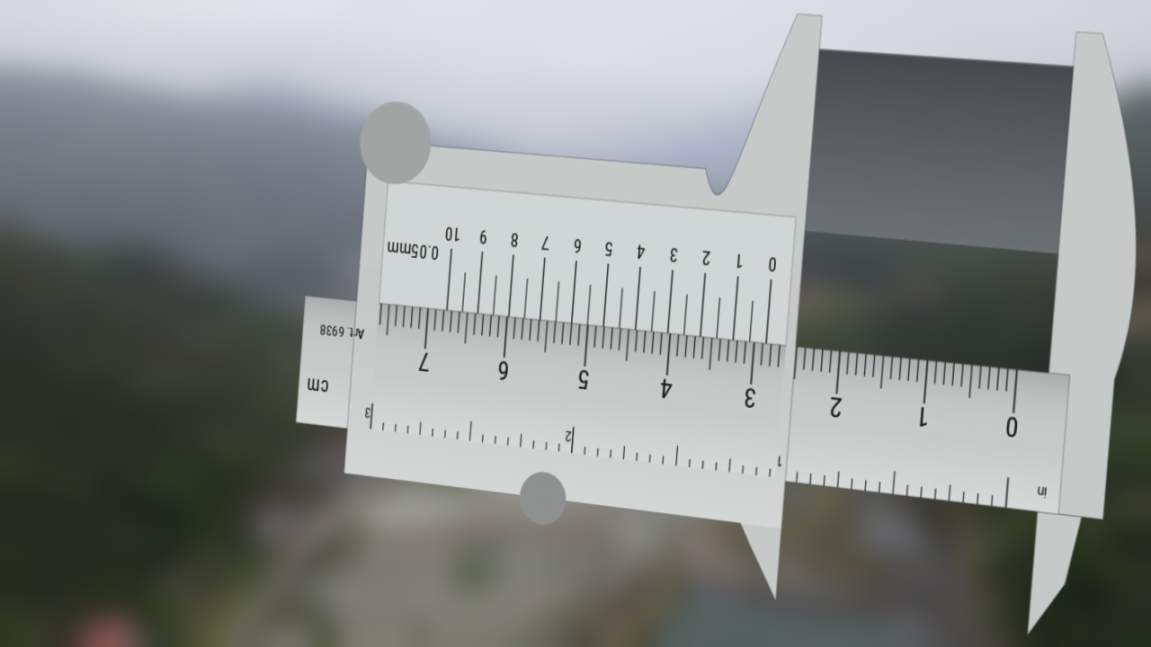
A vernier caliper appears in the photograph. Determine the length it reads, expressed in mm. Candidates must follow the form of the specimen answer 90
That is 28.6
